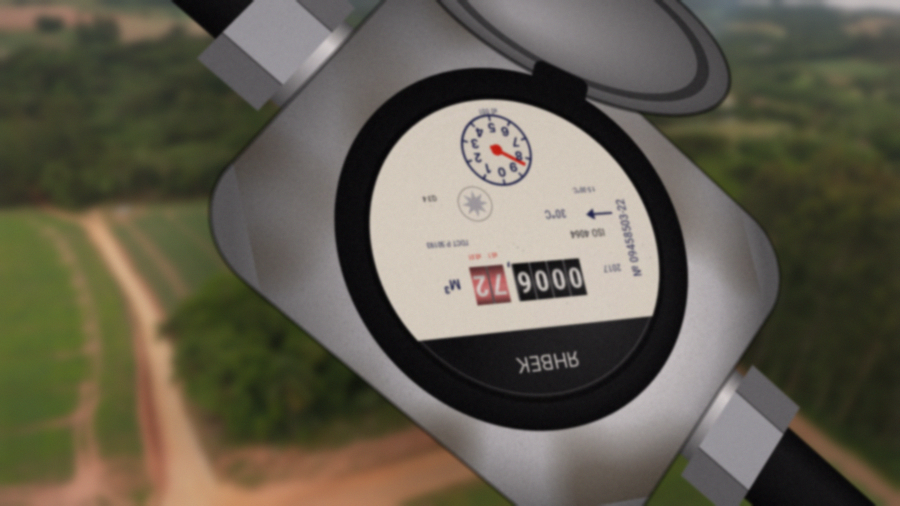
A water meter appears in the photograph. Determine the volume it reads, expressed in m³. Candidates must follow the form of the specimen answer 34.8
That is 6.728
